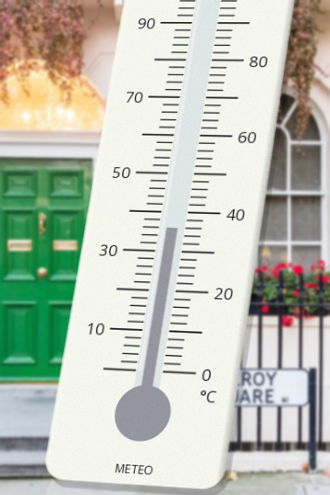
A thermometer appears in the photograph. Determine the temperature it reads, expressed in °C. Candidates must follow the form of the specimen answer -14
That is 36
